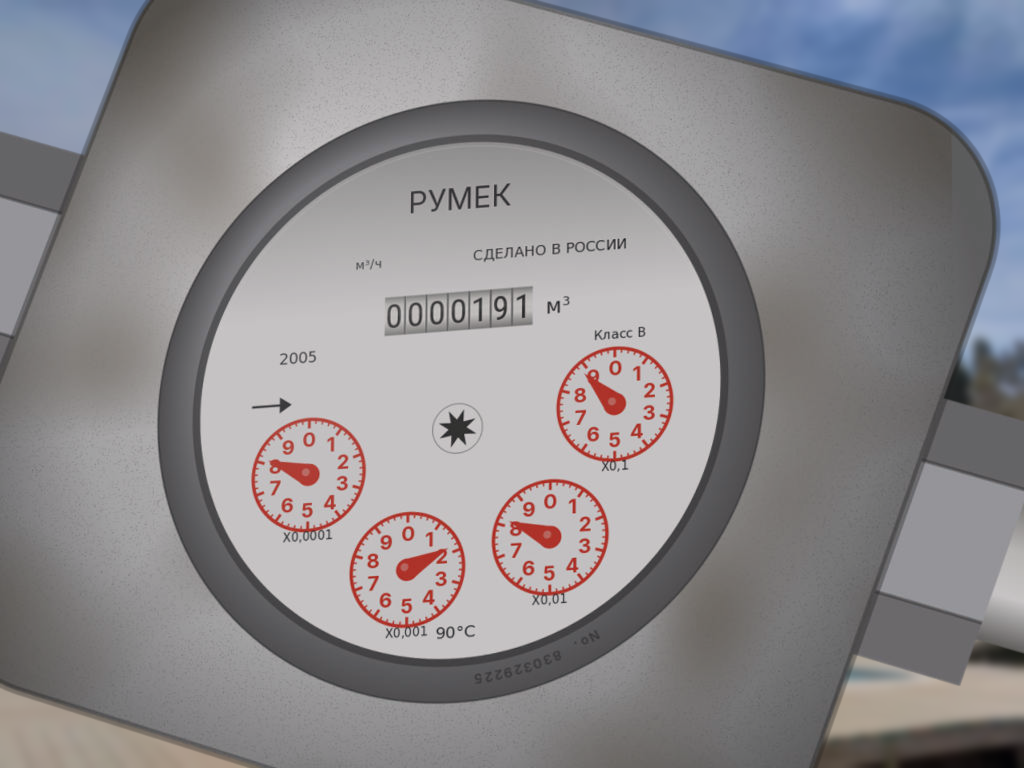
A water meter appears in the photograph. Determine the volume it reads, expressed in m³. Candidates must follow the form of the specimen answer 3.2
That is 191.8818
